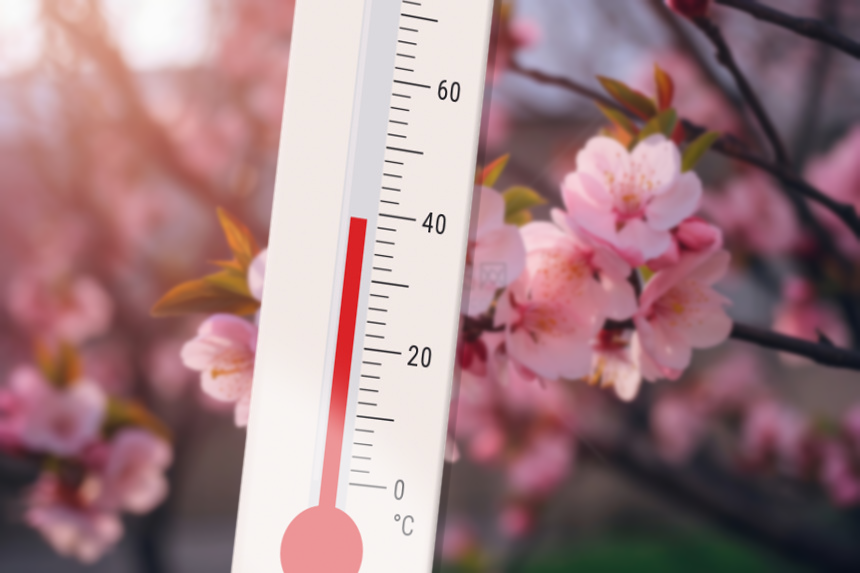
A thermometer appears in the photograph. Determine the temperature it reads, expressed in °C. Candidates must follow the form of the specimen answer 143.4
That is 39
